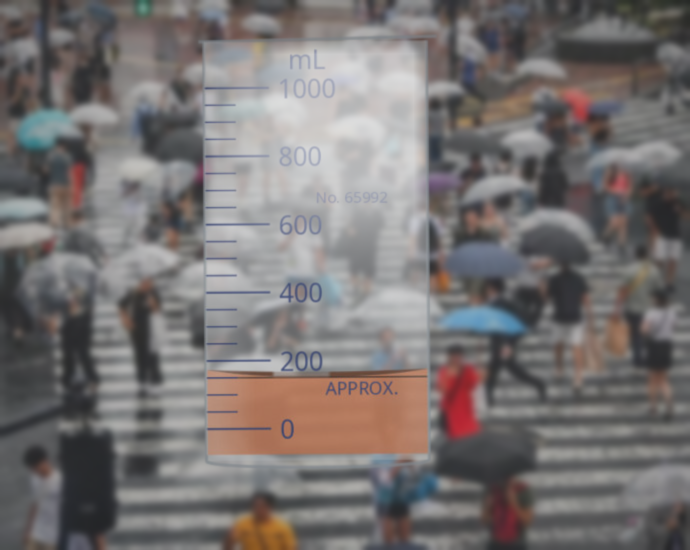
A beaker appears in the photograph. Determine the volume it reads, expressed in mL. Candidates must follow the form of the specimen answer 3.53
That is 150
